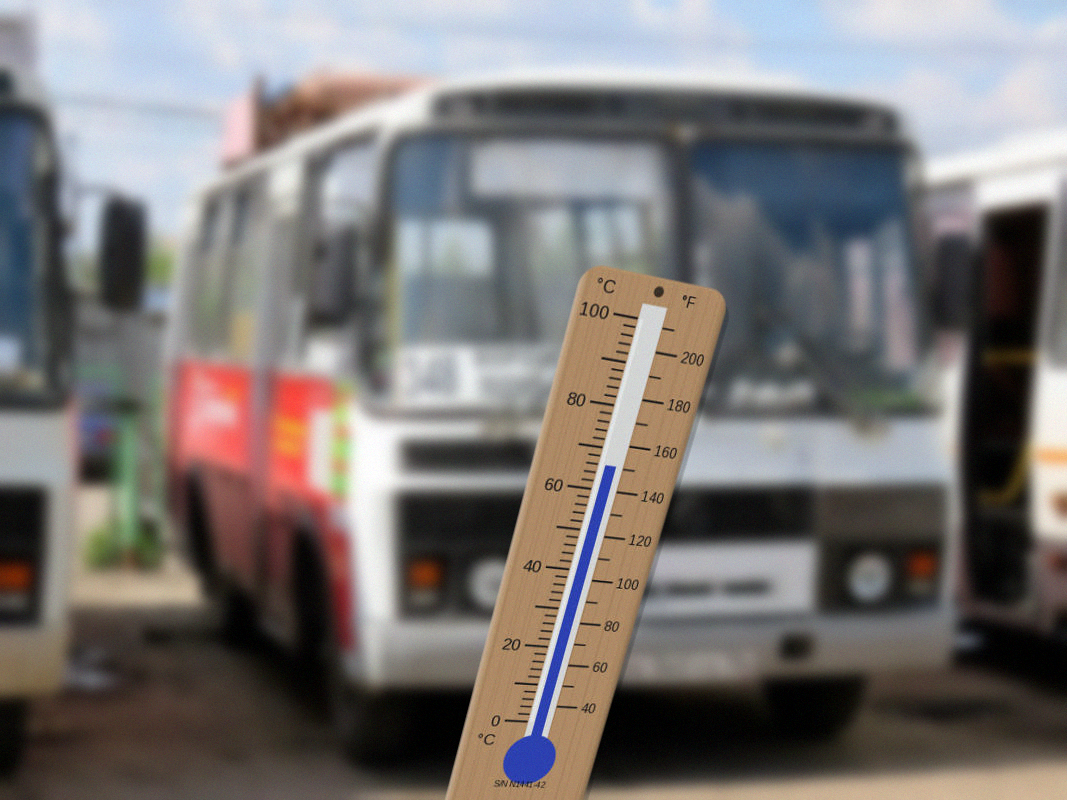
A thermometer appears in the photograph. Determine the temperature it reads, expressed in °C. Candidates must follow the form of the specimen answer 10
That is 66
